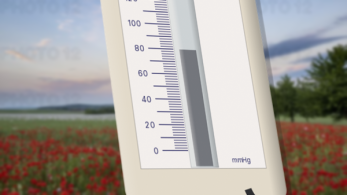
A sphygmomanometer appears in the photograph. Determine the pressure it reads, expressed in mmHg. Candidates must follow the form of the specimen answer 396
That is 80
